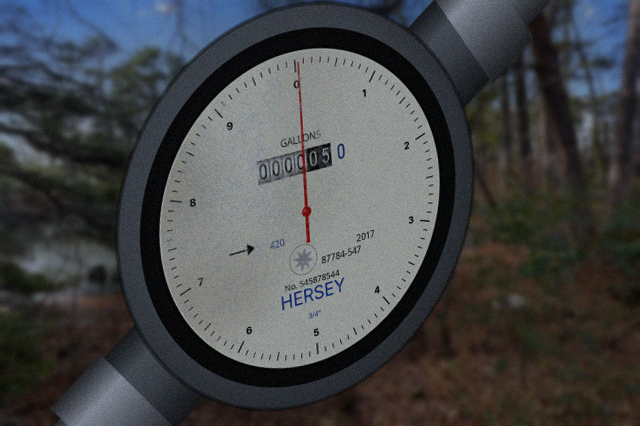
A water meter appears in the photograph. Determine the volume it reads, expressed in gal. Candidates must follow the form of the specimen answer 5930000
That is 50.0
